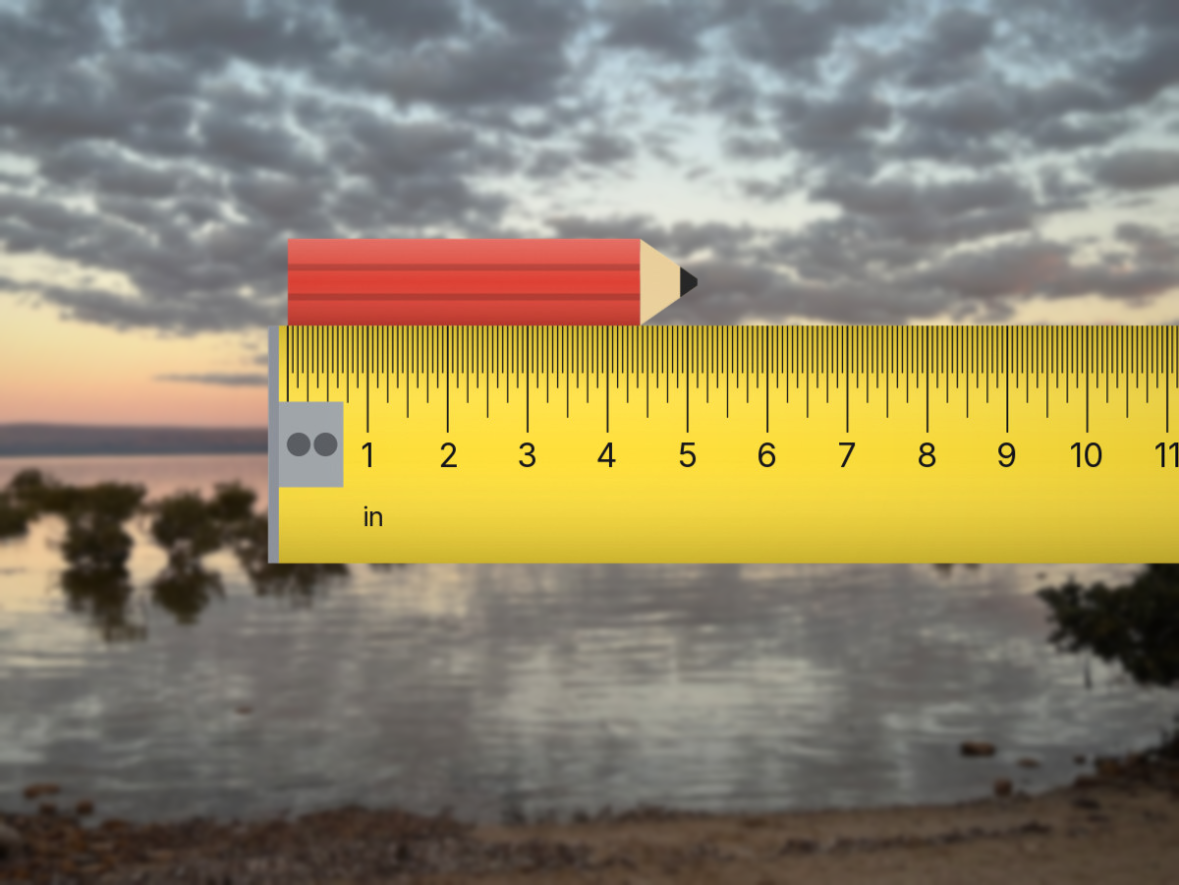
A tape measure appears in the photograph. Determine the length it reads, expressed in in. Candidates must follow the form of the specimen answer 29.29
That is 5.125
